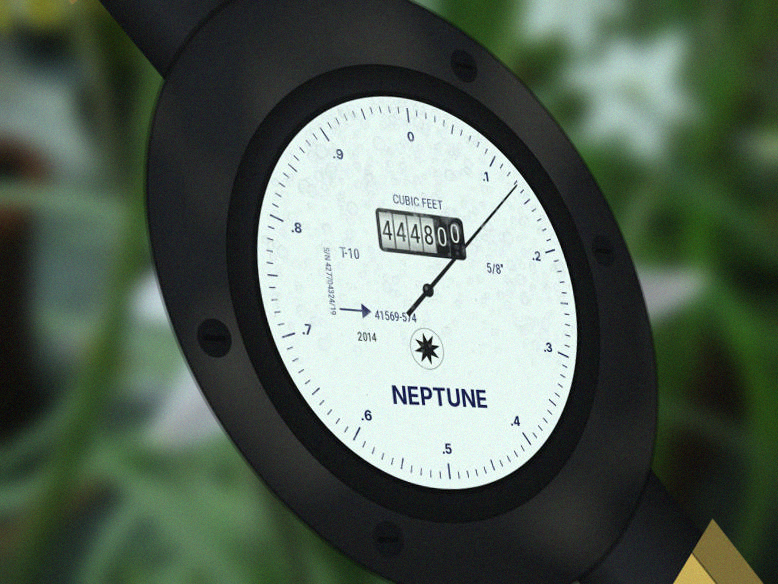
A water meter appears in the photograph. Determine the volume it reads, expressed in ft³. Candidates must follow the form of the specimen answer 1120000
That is 444800.13
